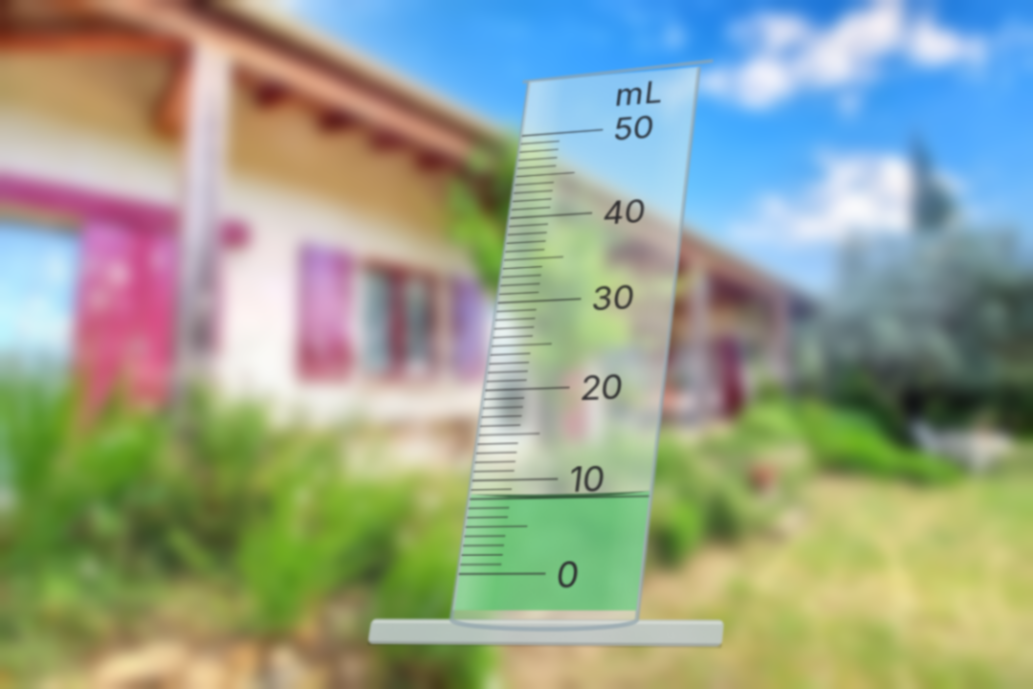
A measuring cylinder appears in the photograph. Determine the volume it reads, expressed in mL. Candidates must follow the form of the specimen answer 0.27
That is 8
